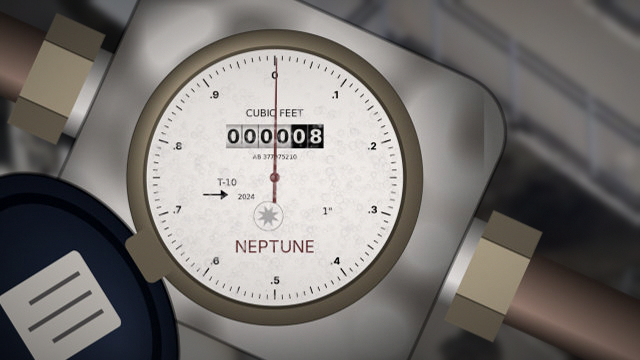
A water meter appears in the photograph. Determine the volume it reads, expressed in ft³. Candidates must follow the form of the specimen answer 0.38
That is 8.00
